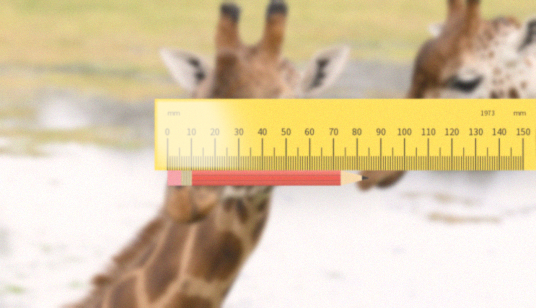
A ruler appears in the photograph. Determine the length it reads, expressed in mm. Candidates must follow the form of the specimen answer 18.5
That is 85
